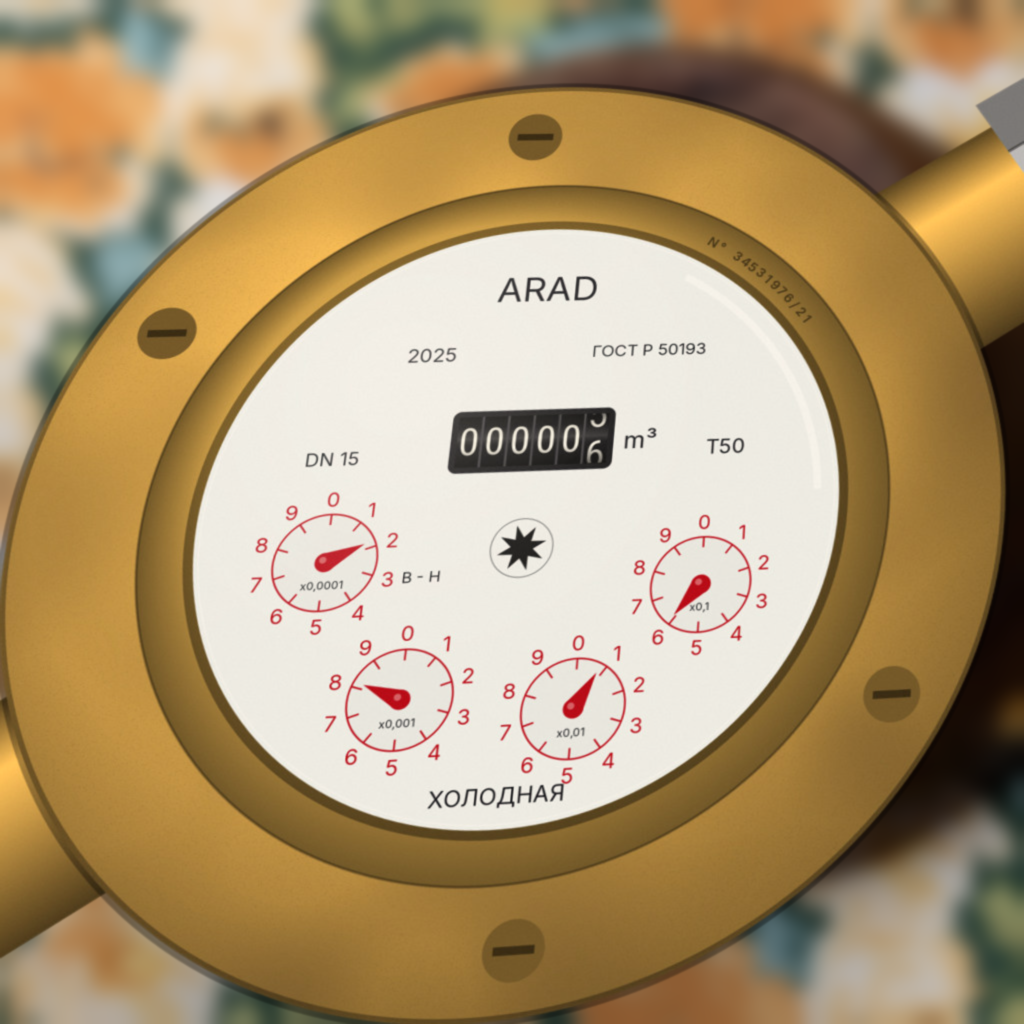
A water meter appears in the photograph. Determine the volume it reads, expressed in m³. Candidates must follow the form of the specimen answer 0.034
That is 5.6081
